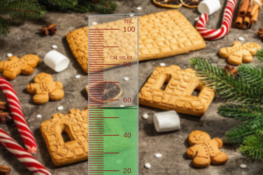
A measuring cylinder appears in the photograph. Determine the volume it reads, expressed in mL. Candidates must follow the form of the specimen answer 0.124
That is 55
